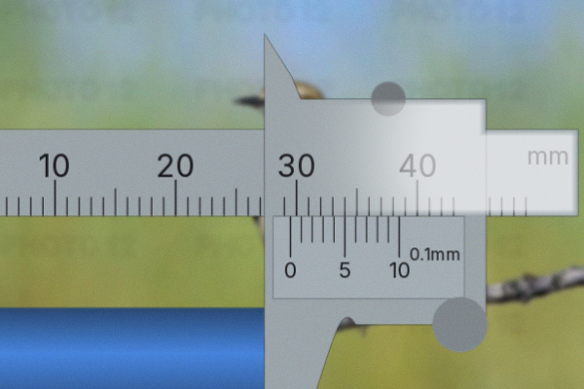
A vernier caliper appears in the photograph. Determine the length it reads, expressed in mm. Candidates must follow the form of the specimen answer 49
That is 29.5
